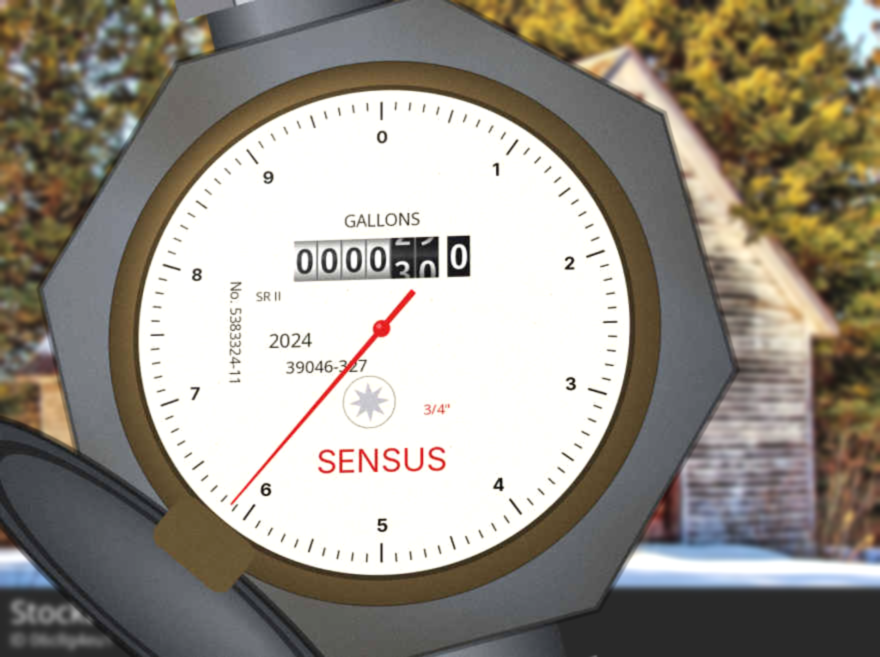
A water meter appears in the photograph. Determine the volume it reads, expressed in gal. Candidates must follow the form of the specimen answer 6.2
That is 296.1
